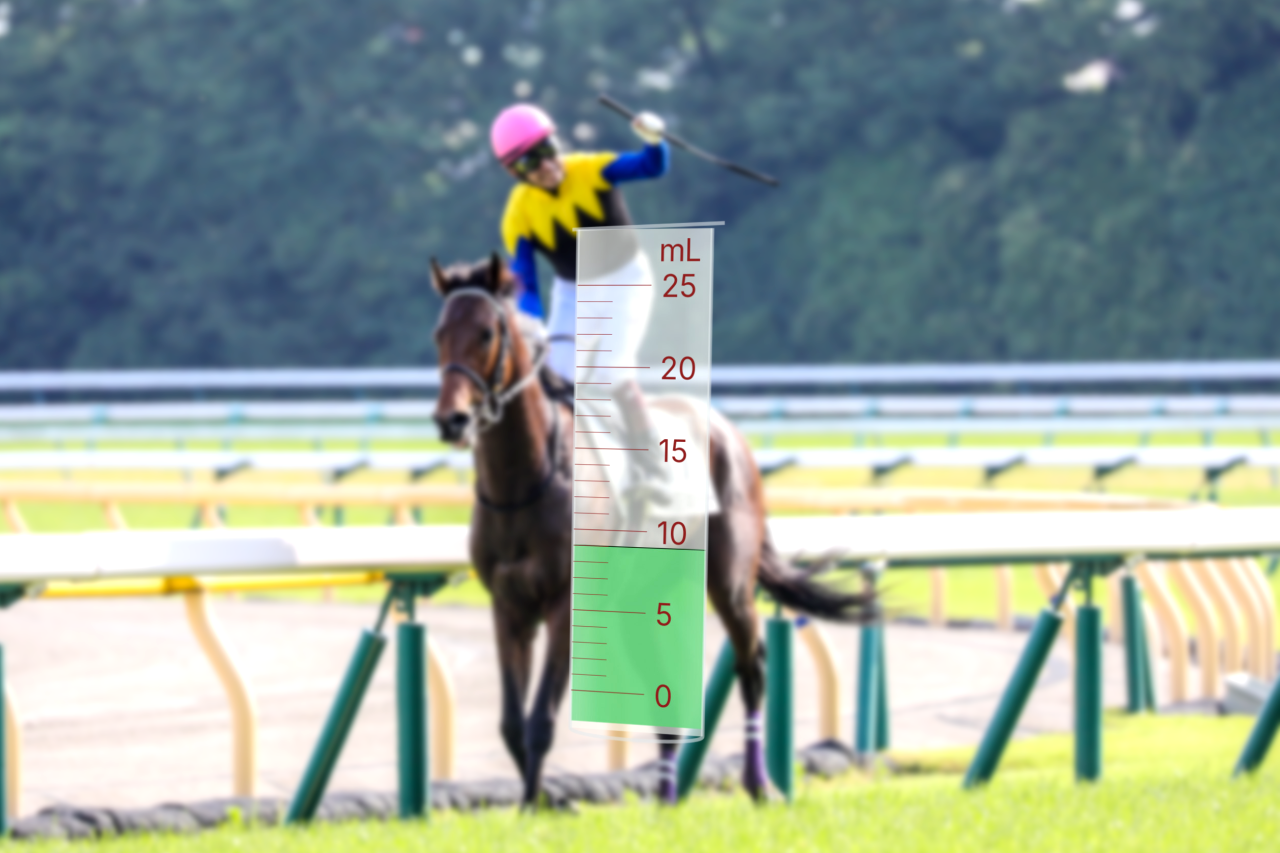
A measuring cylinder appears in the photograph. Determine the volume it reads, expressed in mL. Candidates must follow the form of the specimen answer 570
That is 9
